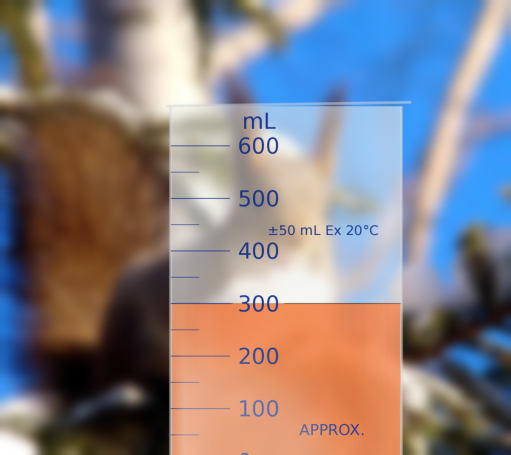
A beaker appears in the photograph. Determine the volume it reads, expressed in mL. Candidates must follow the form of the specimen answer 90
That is 300
